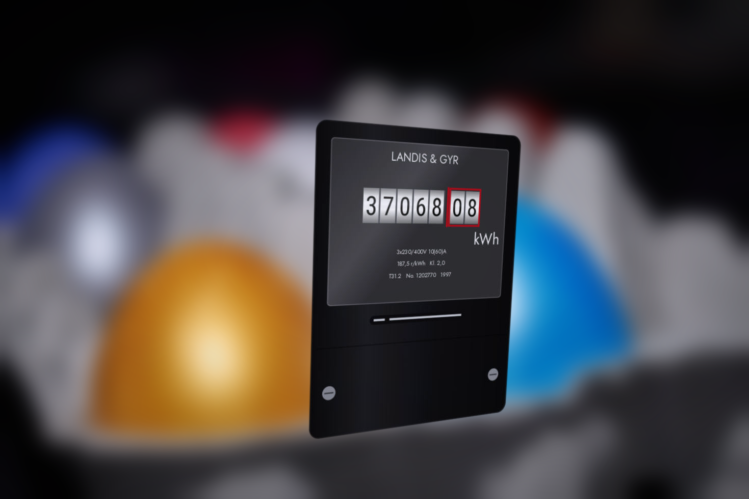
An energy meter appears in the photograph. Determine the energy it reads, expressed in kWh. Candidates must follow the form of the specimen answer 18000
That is 37068.08
